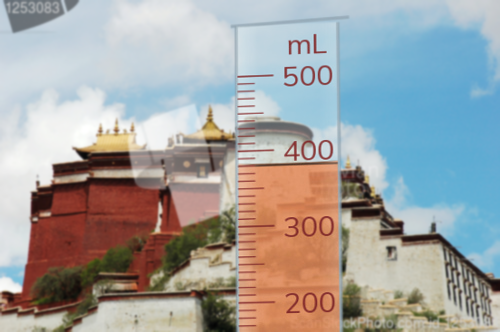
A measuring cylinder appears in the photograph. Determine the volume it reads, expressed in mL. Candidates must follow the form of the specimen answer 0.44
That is 380
